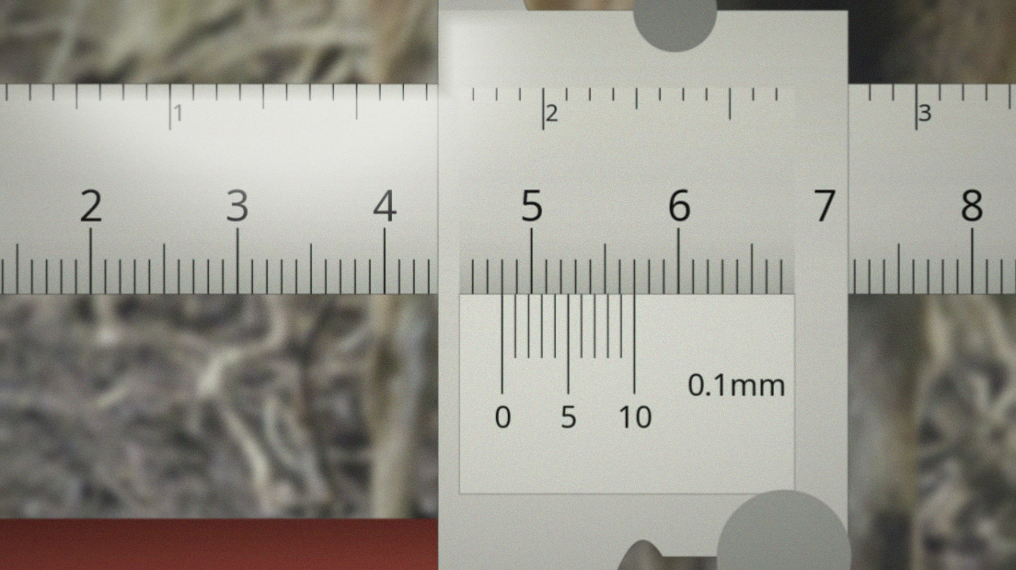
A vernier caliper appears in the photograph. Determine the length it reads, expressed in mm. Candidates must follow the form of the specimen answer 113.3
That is 48.0
